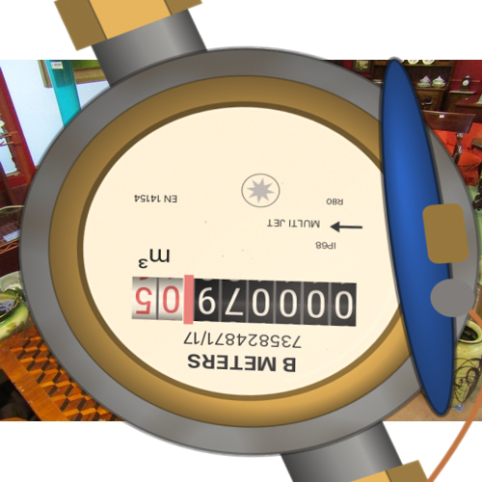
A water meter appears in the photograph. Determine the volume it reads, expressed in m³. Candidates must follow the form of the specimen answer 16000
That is 79.05
